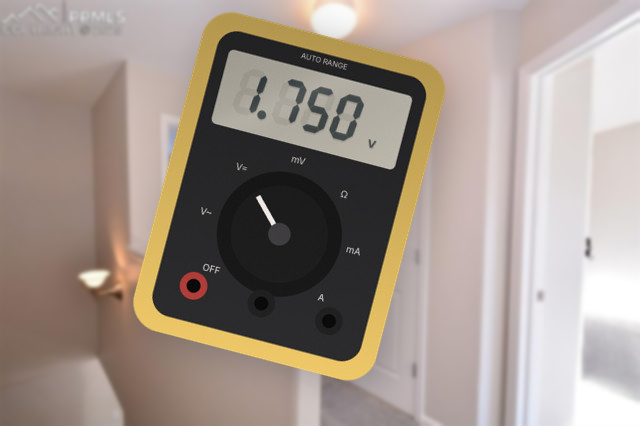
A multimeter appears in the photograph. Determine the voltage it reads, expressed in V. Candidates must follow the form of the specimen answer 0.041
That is 1.750
